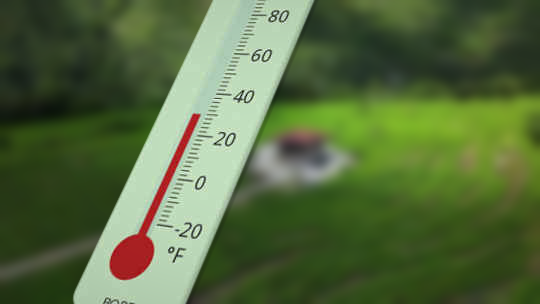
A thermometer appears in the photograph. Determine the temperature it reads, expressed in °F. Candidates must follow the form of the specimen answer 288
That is 30
